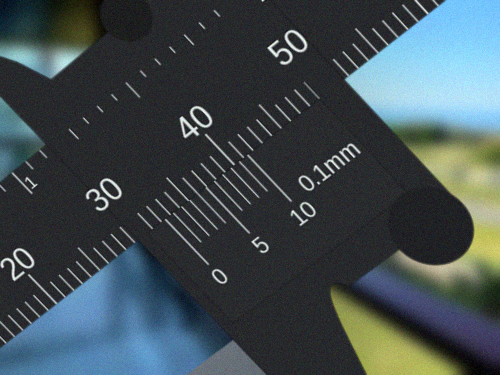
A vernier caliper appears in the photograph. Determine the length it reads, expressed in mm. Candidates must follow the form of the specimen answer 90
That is 32.4
